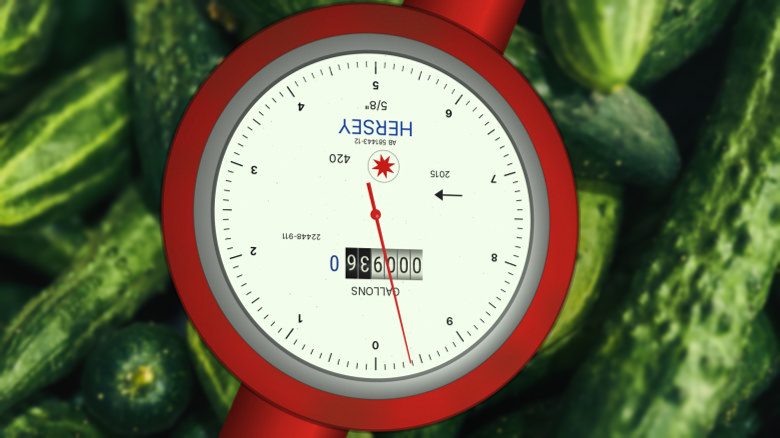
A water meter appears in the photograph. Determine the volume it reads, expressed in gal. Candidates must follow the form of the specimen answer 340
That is 9359.6
